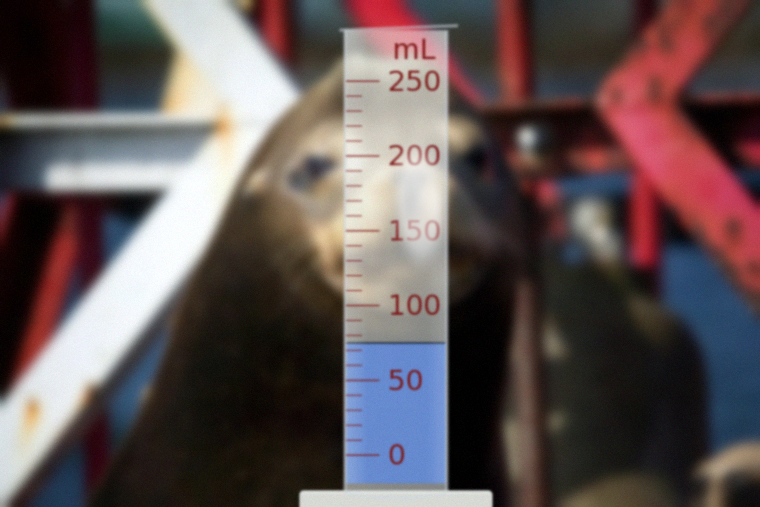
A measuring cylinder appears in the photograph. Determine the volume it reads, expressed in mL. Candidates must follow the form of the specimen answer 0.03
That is 75
